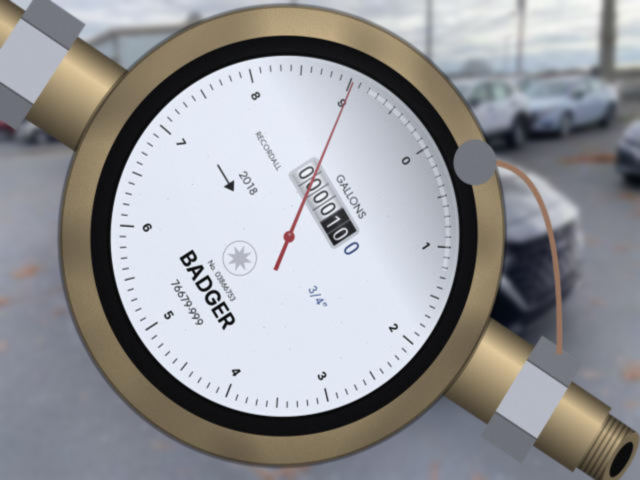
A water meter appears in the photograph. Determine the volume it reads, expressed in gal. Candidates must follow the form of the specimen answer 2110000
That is 99.0
